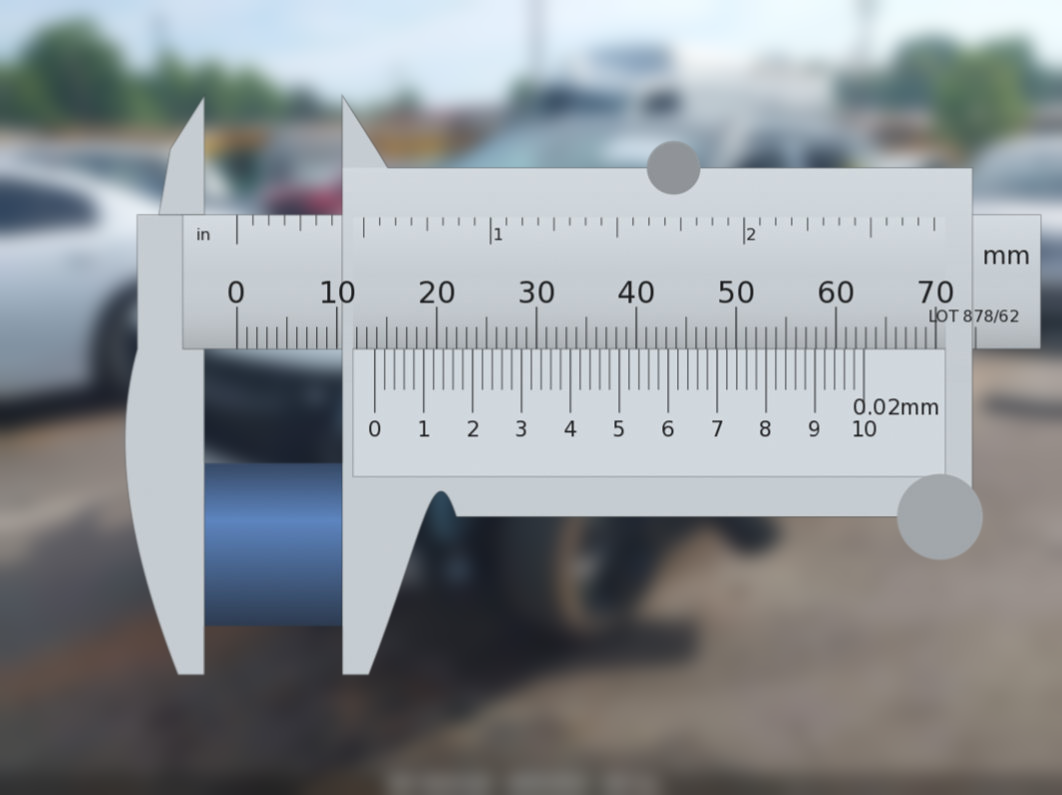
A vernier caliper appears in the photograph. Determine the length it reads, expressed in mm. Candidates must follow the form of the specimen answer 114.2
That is 13.8
